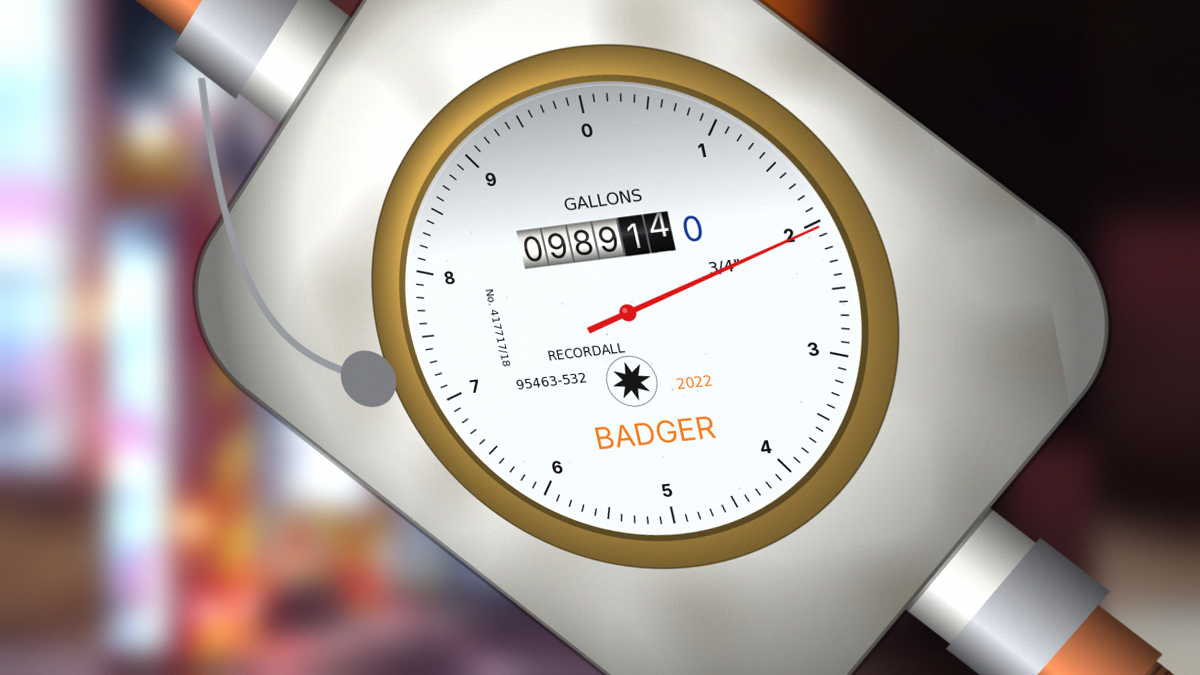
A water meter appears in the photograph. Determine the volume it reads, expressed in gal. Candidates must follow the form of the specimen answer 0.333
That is 989142.0
